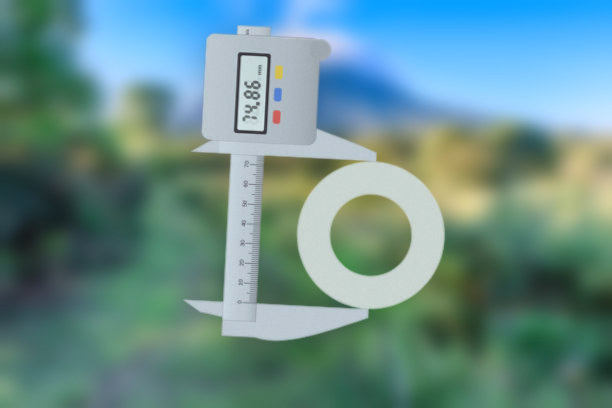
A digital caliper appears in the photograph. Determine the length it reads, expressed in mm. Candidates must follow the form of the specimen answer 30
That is 74.86
